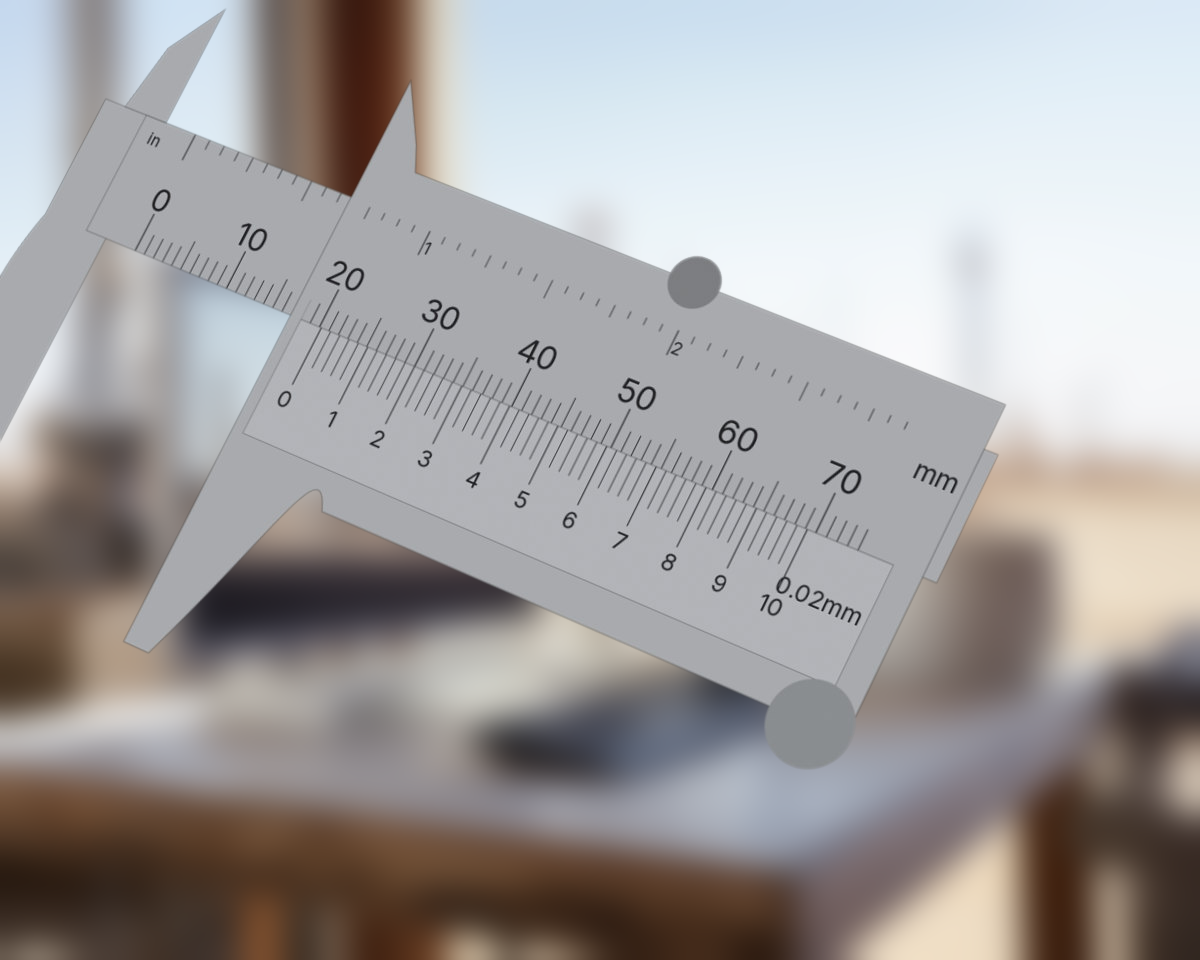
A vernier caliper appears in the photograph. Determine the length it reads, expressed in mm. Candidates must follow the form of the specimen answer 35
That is 20.2
